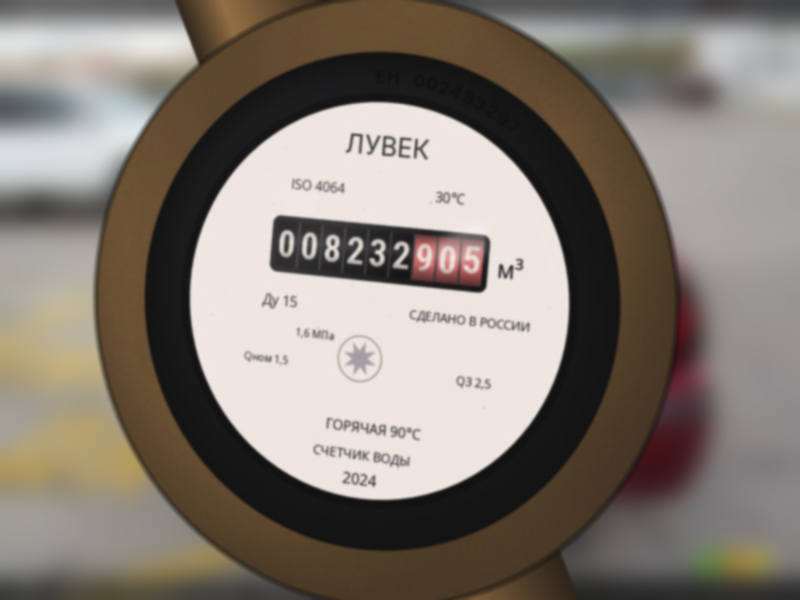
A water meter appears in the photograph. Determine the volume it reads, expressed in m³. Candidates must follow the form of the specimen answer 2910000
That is 8232.905
